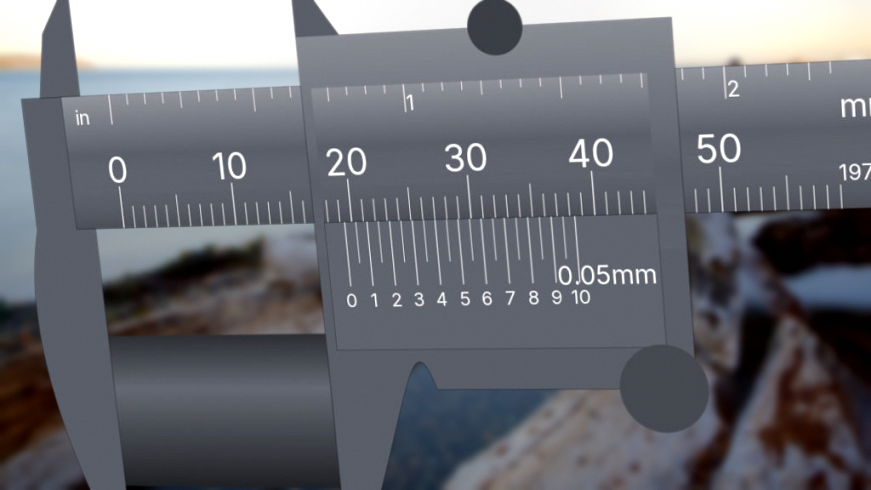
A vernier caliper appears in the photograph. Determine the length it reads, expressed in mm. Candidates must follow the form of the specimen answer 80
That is 19.4
